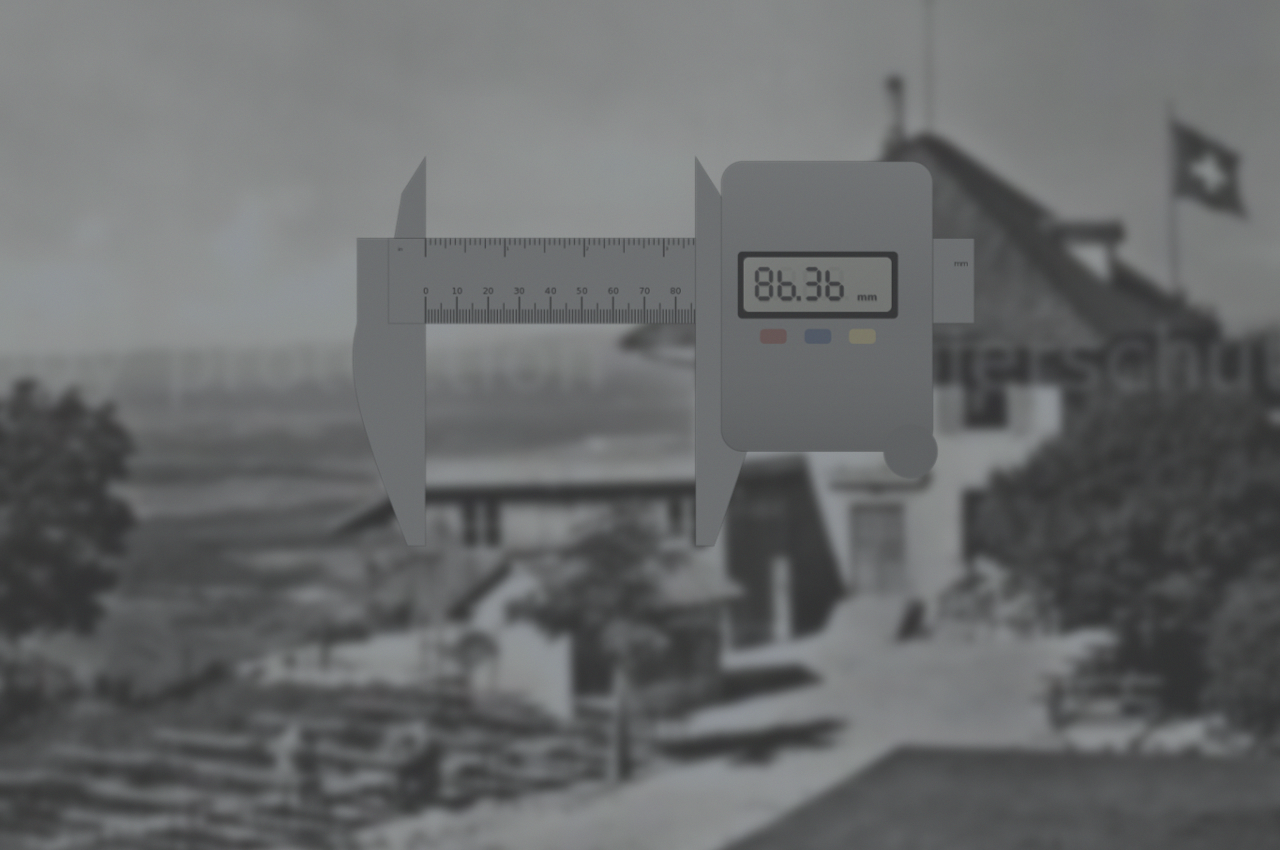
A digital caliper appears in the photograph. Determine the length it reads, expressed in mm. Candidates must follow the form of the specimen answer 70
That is 86.36
